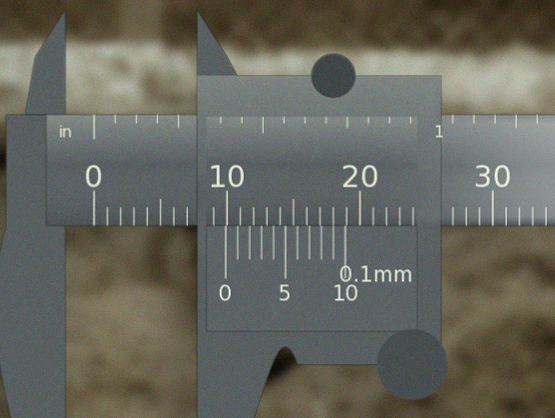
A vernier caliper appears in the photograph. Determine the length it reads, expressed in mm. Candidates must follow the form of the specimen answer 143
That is 9.9
